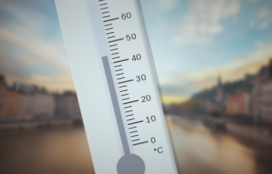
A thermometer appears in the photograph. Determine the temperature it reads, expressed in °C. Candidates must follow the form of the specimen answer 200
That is 44
